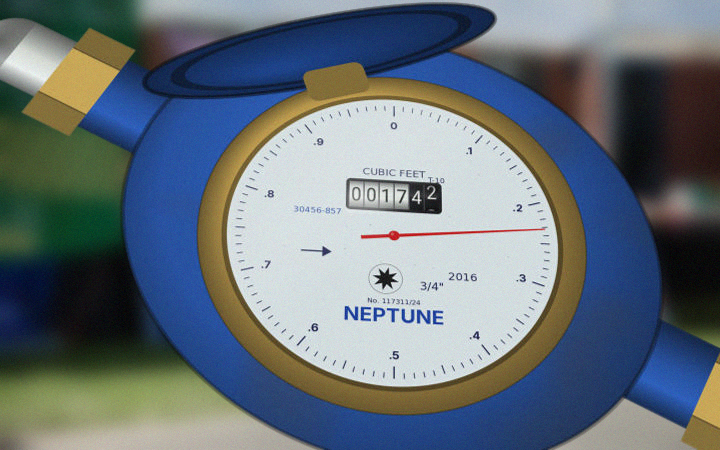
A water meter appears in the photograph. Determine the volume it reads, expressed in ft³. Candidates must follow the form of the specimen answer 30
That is 1742.23
